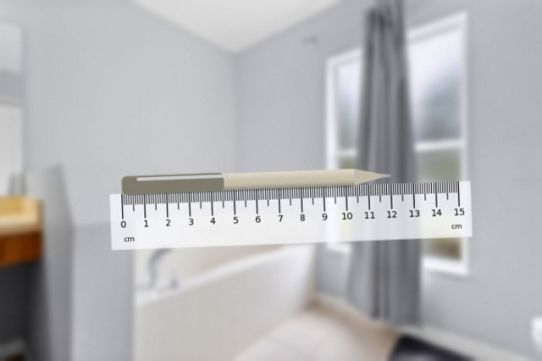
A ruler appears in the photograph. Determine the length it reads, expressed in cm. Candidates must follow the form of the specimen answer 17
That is 12
